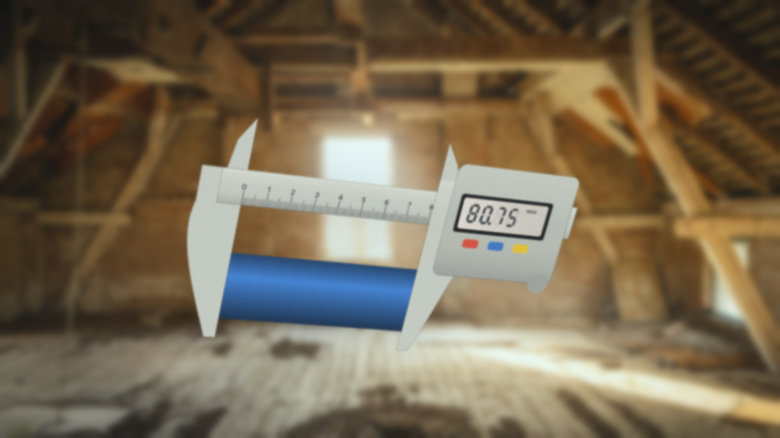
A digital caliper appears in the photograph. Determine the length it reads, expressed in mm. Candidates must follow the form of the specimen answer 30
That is 80.75
